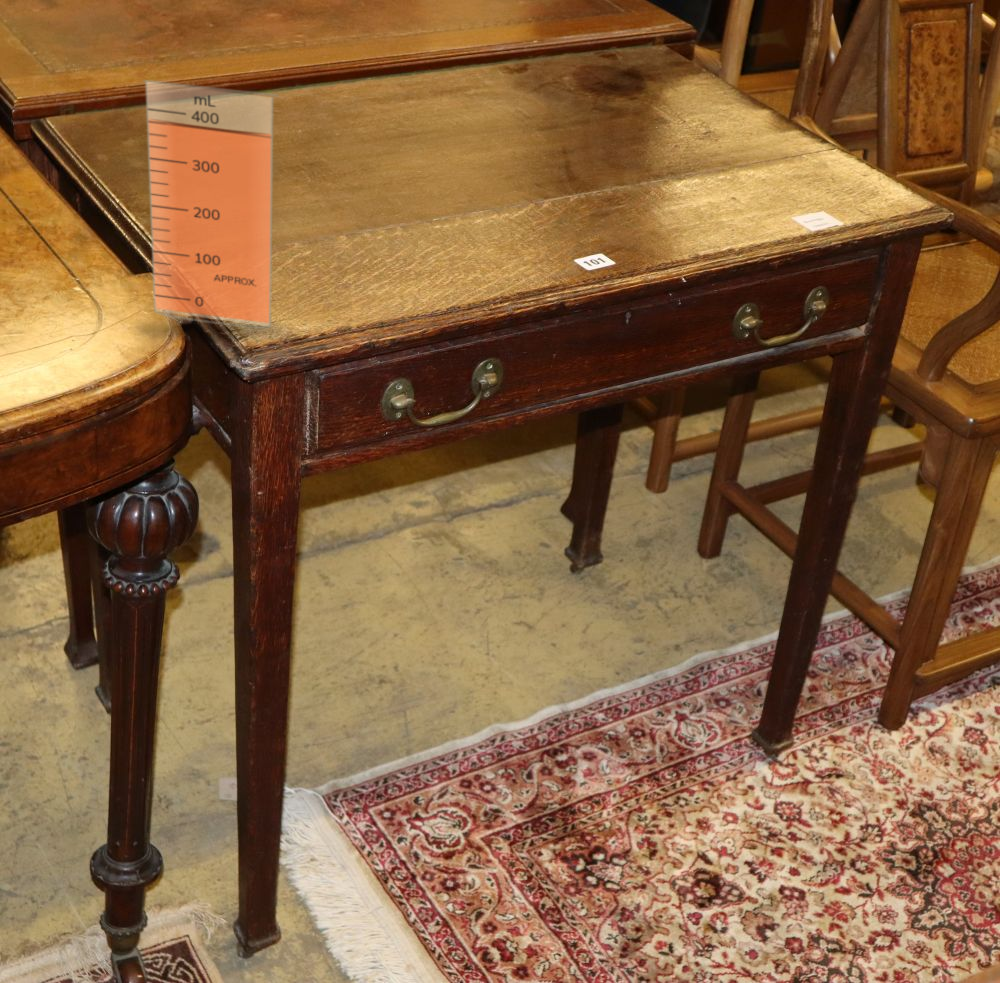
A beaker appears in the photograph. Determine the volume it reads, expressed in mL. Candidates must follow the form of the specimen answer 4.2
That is 375
